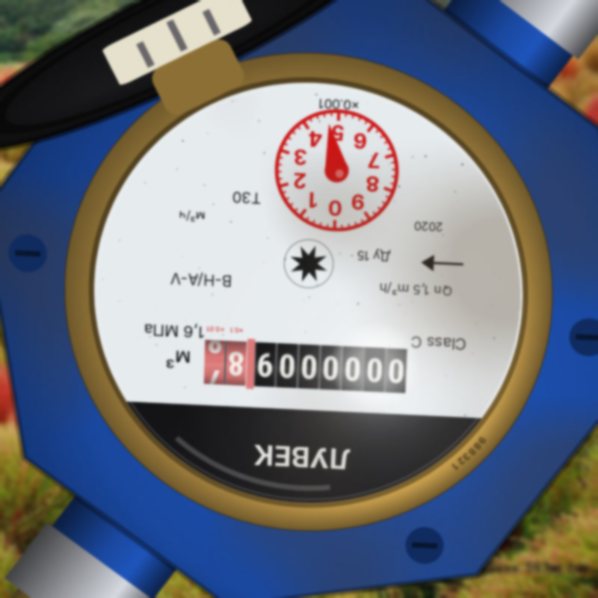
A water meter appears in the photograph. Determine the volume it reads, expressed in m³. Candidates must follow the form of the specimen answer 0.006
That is 9.874
